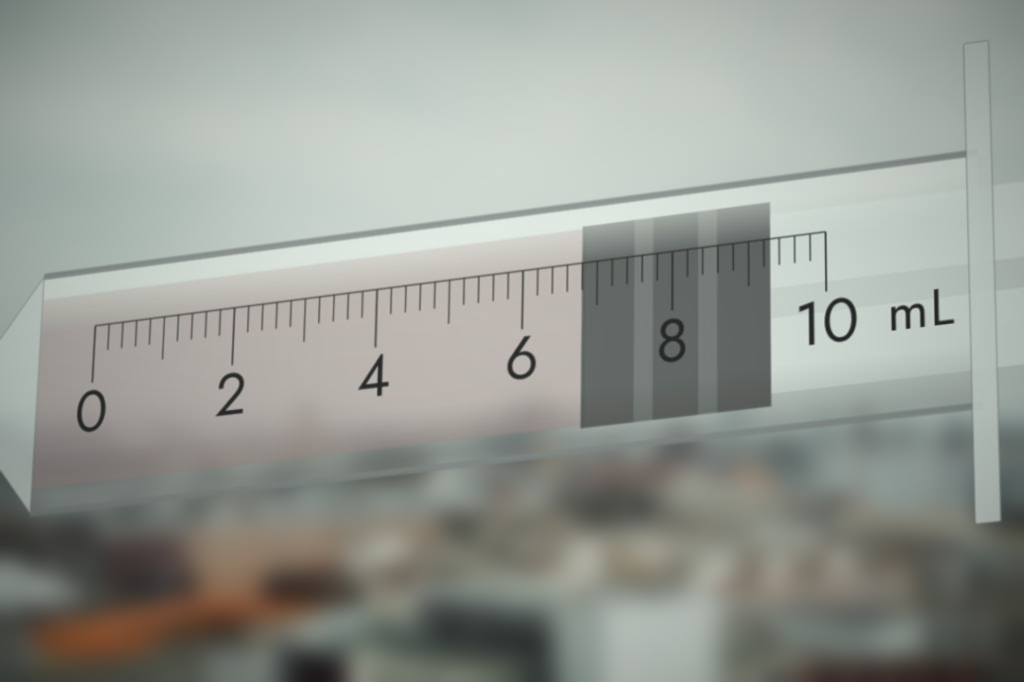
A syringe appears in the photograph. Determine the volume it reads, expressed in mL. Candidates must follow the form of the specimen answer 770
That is 6.8
